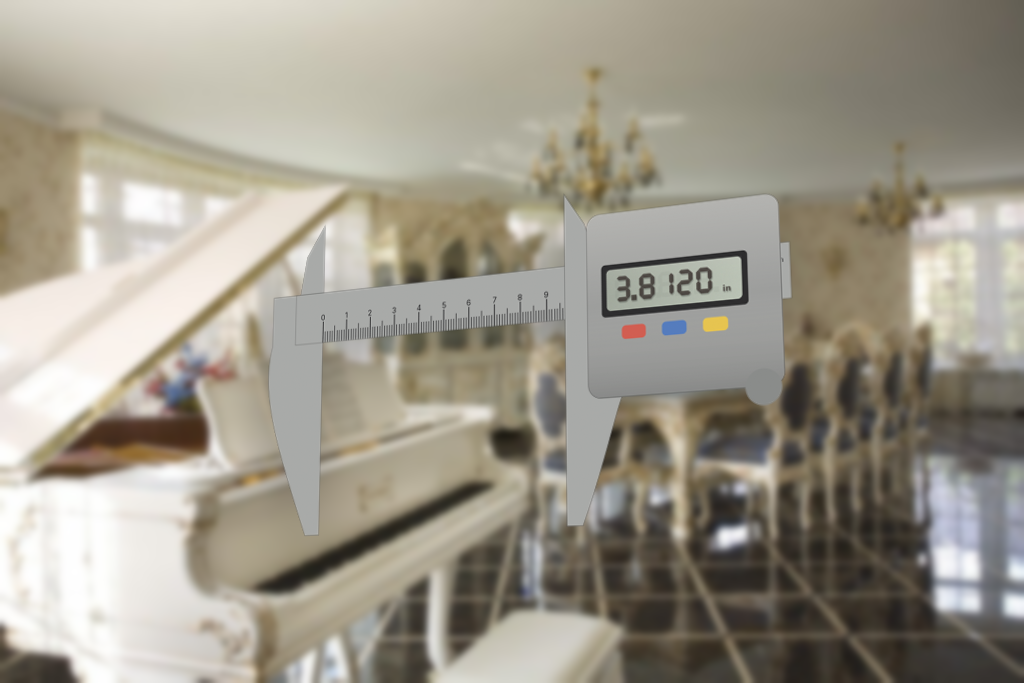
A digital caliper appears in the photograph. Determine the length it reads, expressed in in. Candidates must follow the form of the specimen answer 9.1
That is 3.8120
